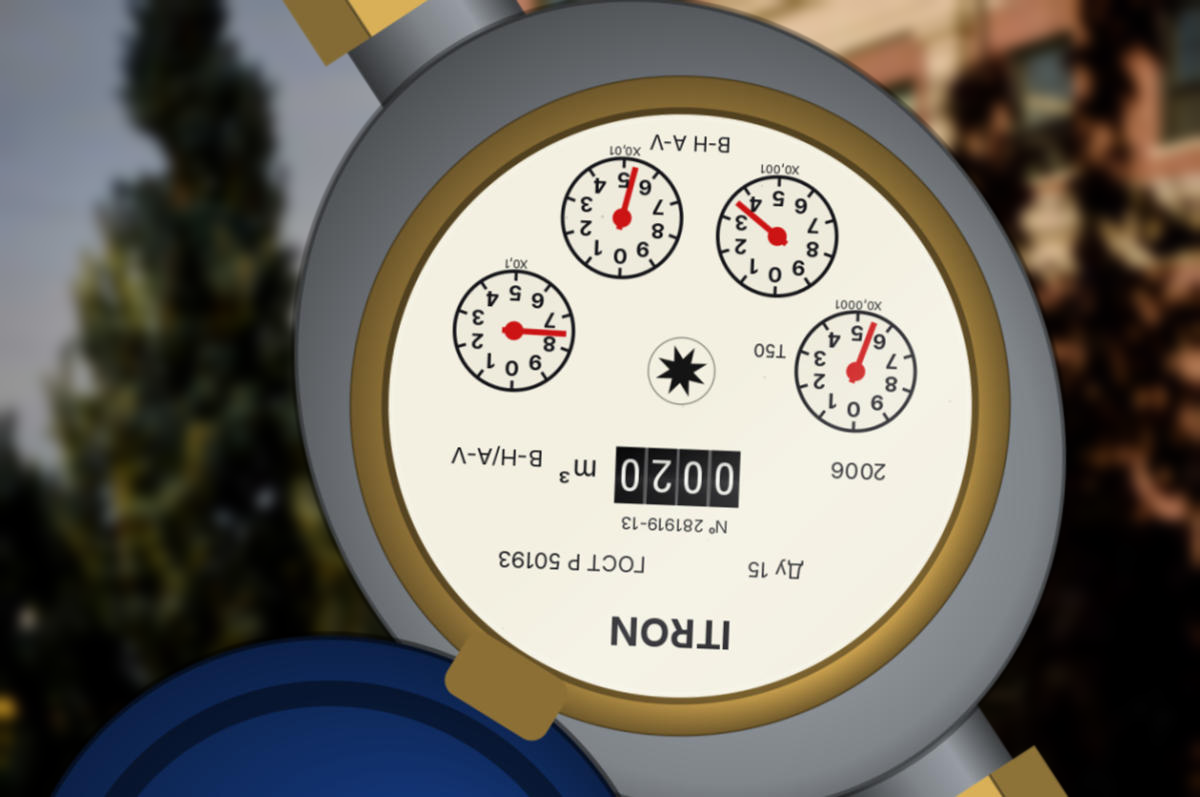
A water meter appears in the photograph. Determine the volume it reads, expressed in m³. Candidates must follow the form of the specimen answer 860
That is 20.7535
